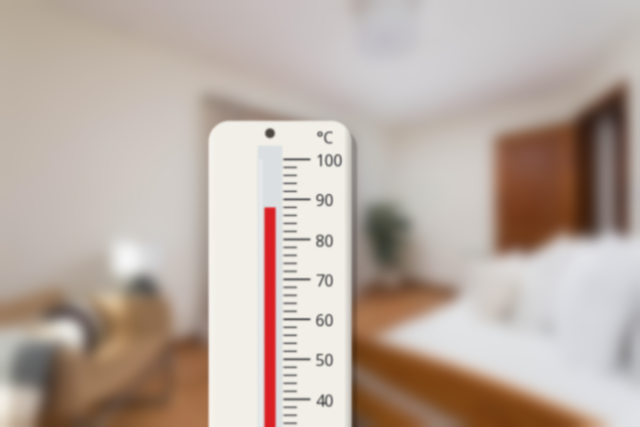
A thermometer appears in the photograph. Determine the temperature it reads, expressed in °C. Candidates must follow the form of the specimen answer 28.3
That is 88
